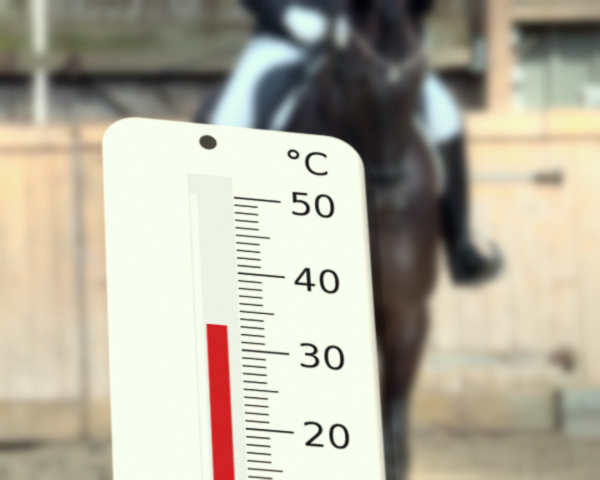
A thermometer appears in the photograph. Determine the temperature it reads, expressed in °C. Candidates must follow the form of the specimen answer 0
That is 33
